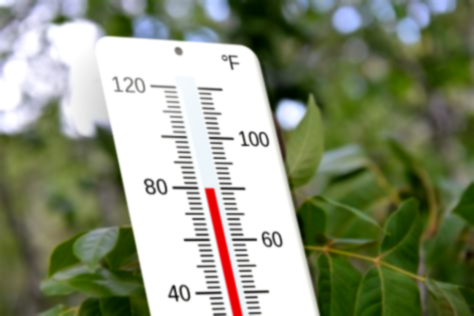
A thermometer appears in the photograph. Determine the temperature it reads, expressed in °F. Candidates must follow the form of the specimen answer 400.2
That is 80
